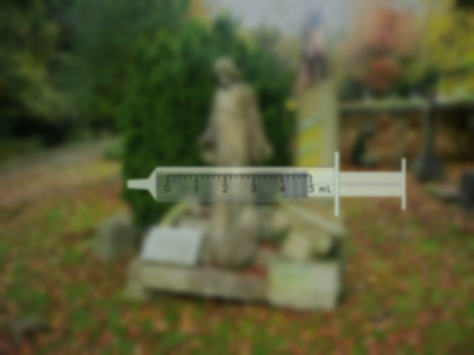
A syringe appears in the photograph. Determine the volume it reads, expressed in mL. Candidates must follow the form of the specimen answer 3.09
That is 4
